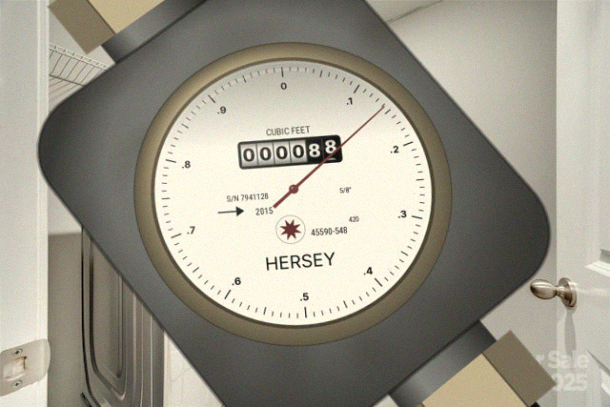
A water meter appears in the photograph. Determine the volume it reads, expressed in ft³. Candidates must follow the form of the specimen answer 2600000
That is 88.14
